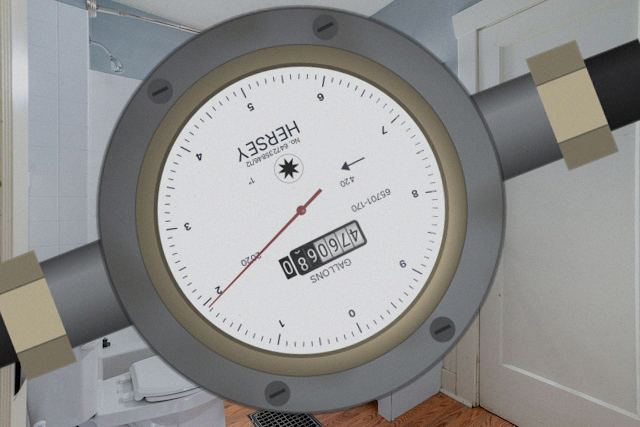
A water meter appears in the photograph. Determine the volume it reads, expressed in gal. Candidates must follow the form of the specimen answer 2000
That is 4760681.9
